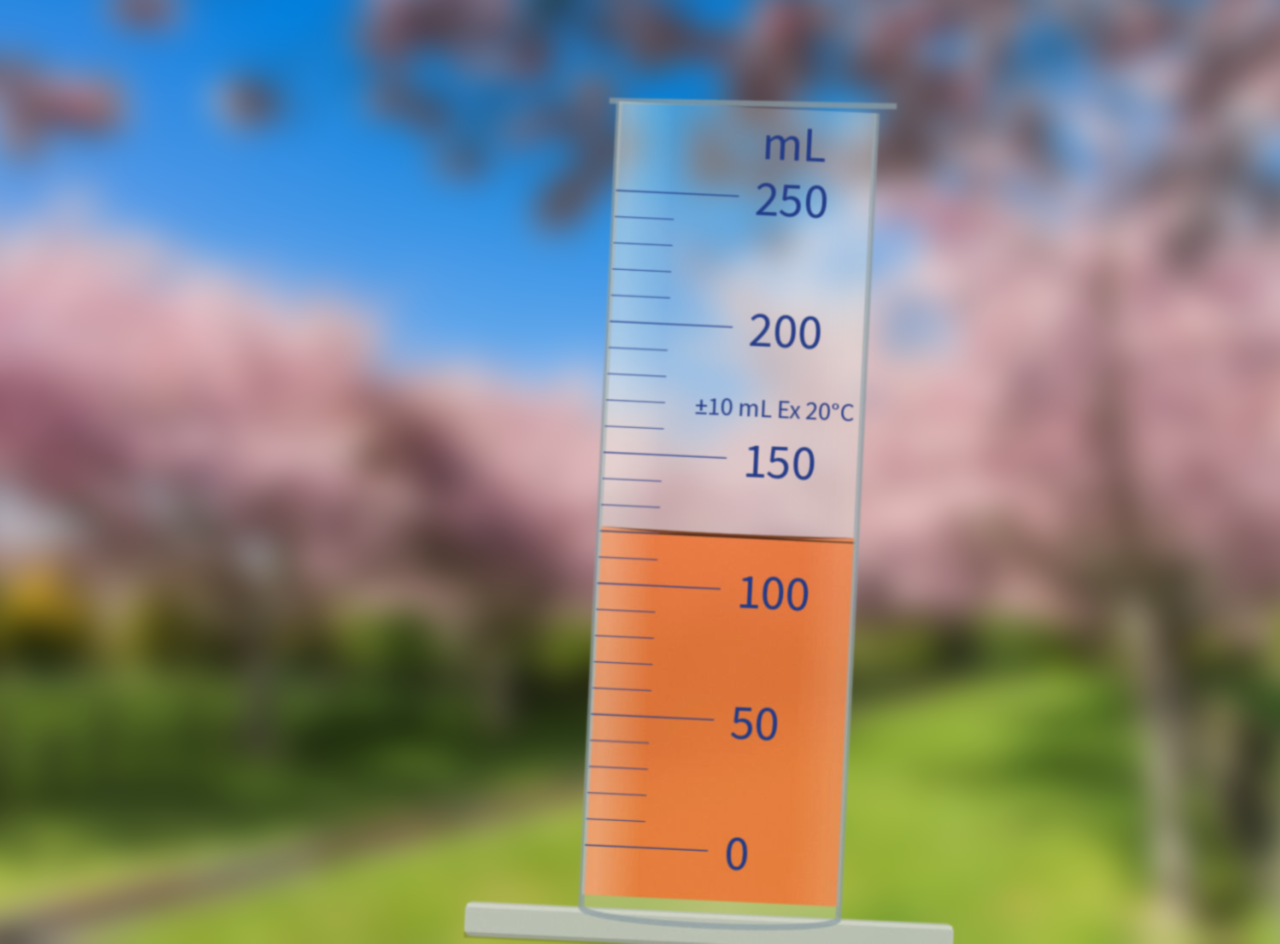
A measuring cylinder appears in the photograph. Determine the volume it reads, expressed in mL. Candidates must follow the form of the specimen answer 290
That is 120
